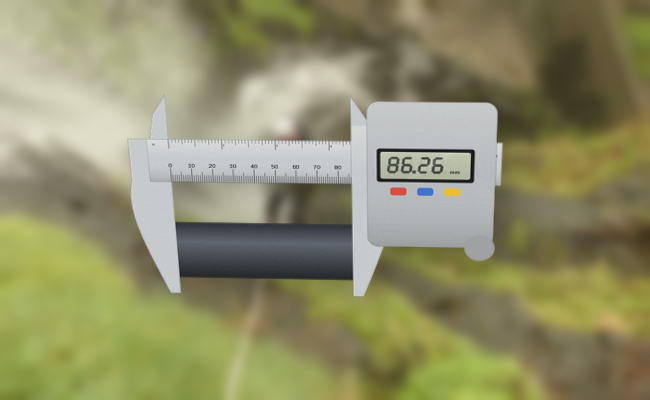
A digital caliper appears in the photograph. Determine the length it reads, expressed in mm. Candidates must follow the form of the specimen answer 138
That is 86.26
